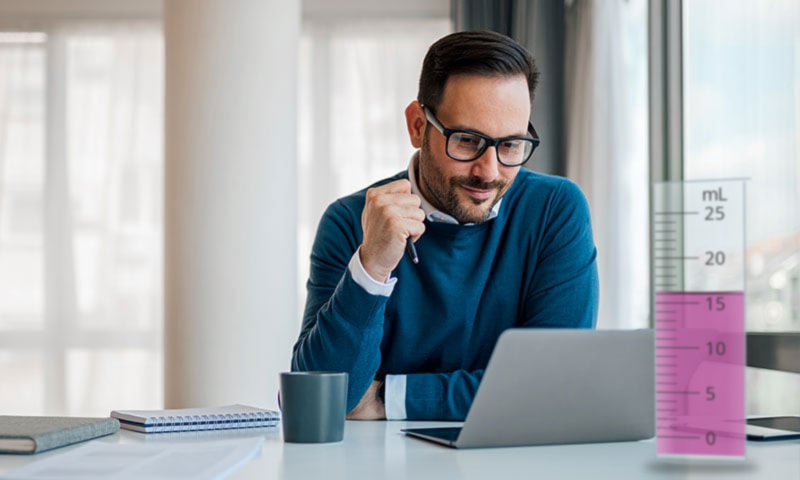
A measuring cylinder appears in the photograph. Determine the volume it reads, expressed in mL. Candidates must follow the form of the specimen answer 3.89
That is 16
